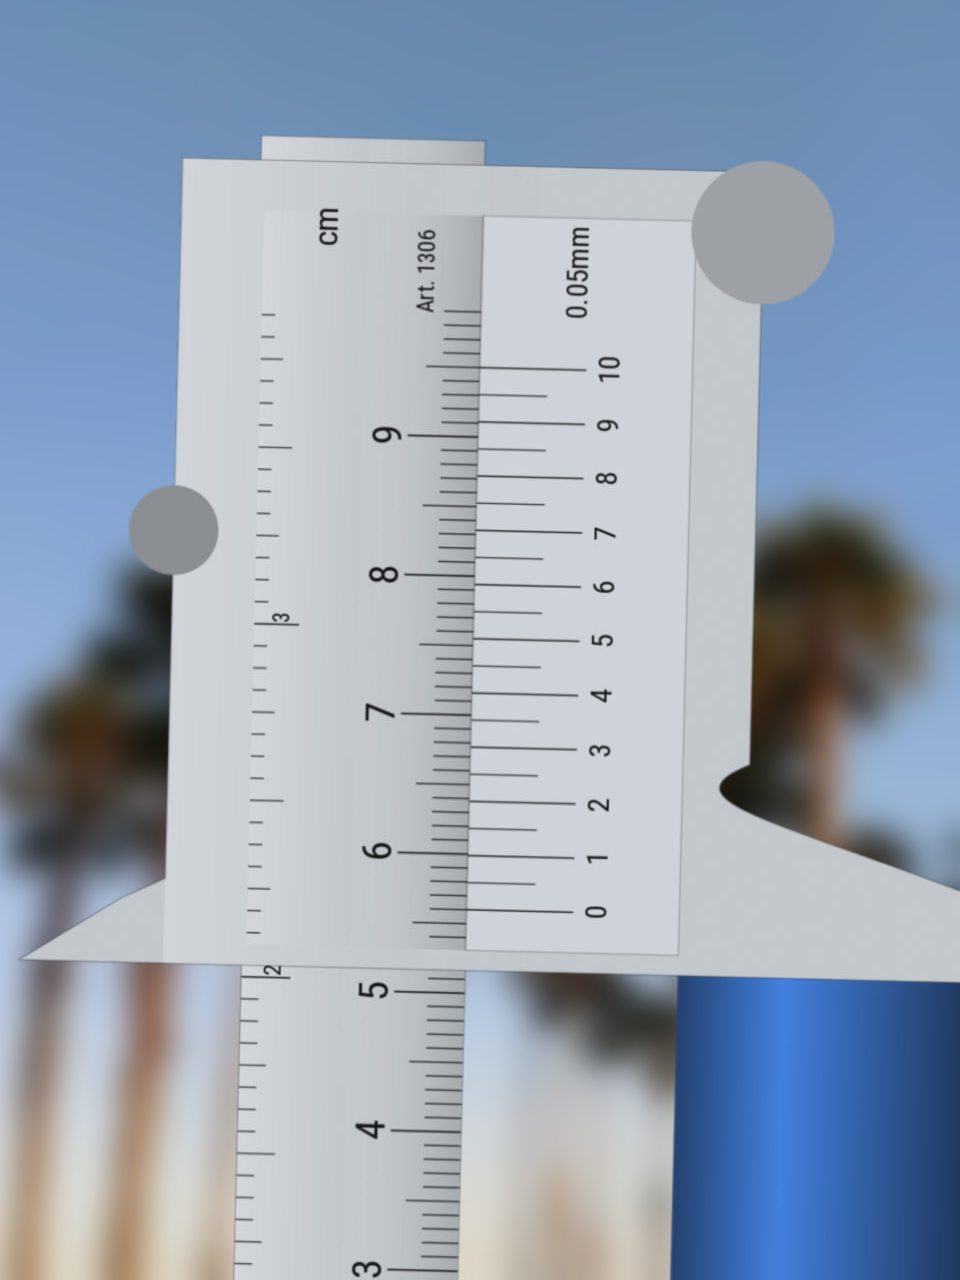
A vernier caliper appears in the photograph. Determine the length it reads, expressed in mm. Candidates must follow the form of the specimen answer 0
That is 56.0
